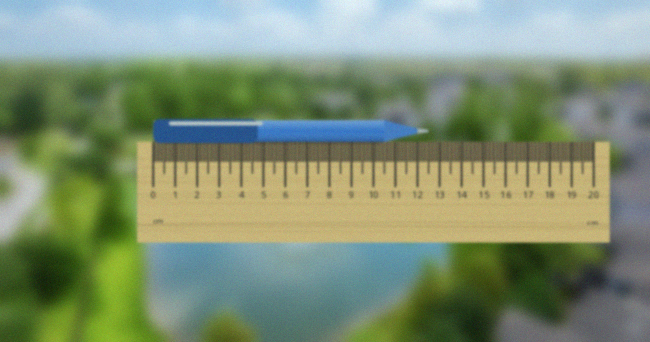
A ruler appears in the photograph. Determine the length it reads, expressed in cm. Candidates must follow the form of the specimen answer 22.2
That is 12.5
